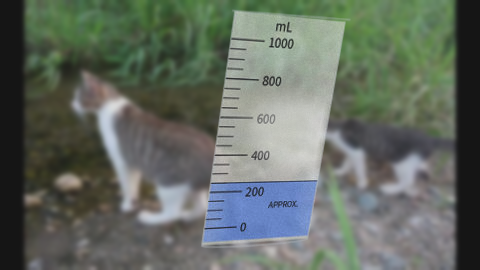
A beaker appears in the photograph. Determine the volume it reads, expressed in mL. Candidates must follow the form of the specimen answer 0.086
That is 250
